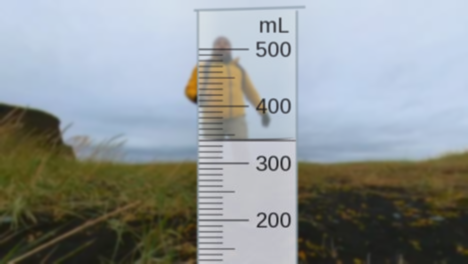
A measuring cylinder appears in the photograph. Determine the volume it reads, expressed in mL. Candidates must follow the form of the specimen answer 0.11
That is 340
